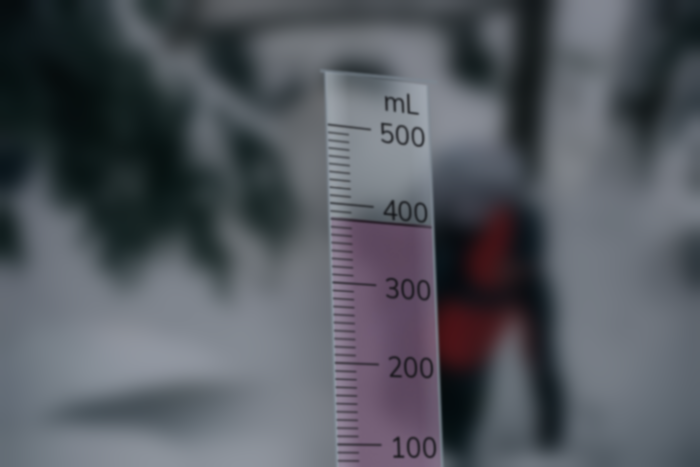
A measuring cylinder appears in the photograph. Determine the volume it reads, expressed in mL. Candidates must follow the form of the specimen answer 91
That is 380
